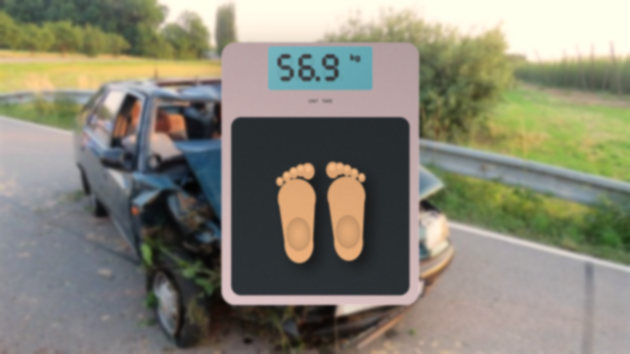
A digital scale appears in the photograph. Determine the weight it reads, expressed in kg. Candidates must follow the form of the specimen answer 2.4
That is 56.9
